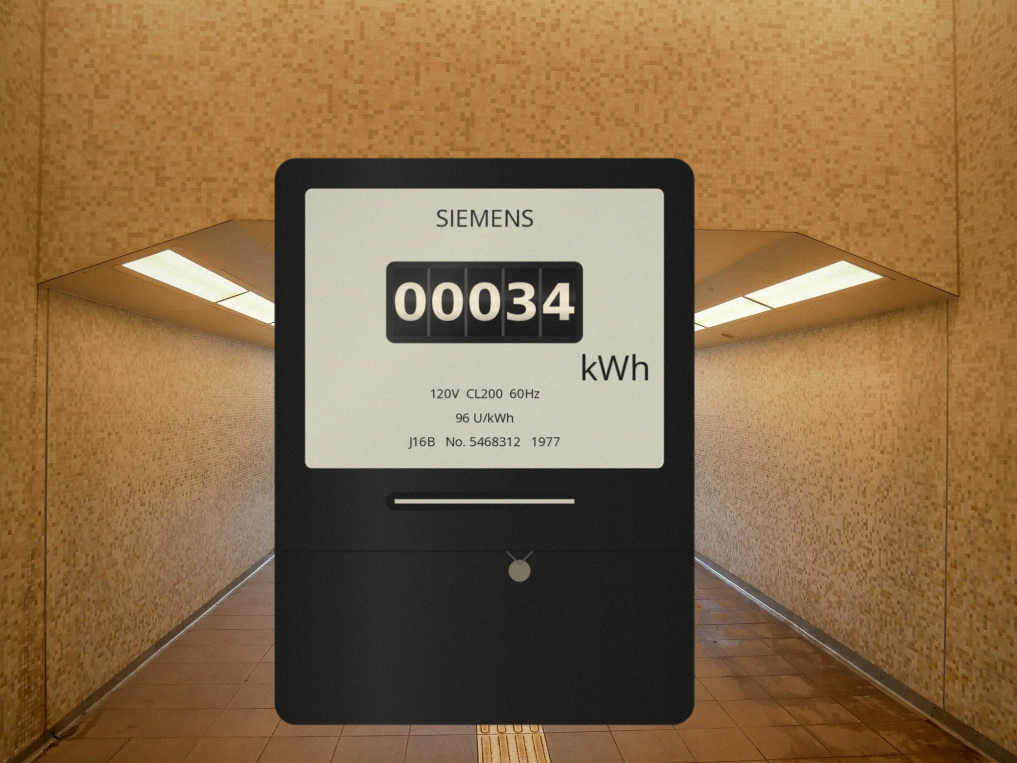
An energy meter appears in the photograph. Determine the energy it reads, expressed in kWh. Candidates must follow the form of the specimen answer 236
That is 34
